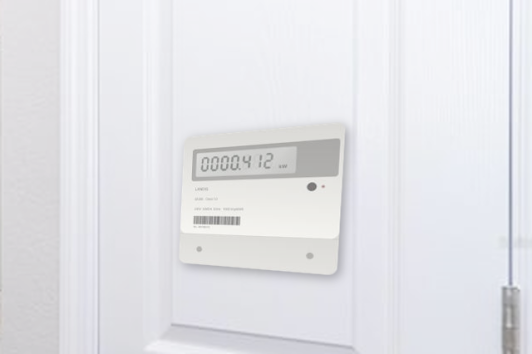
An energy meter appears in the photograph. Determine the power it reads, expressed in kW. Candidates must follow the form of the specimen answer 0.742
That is 0.412
